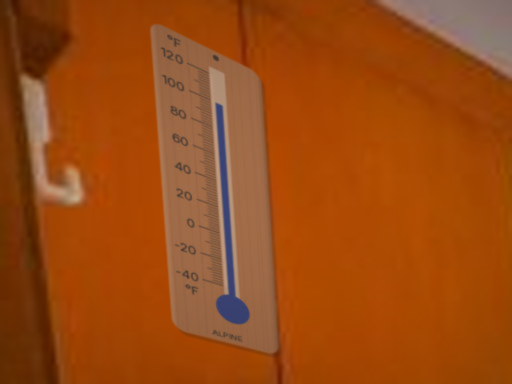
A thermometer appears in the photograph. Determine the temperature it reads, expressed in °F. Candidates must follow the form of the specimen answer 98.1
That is 100
